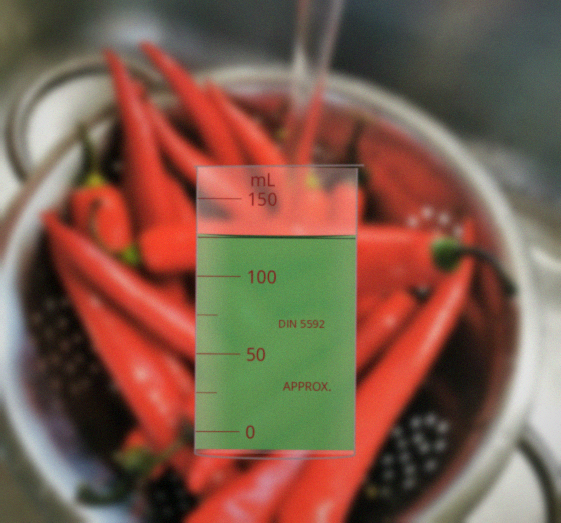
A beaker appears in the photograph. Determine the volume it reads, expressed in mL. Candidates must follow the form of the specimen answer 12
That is 125
